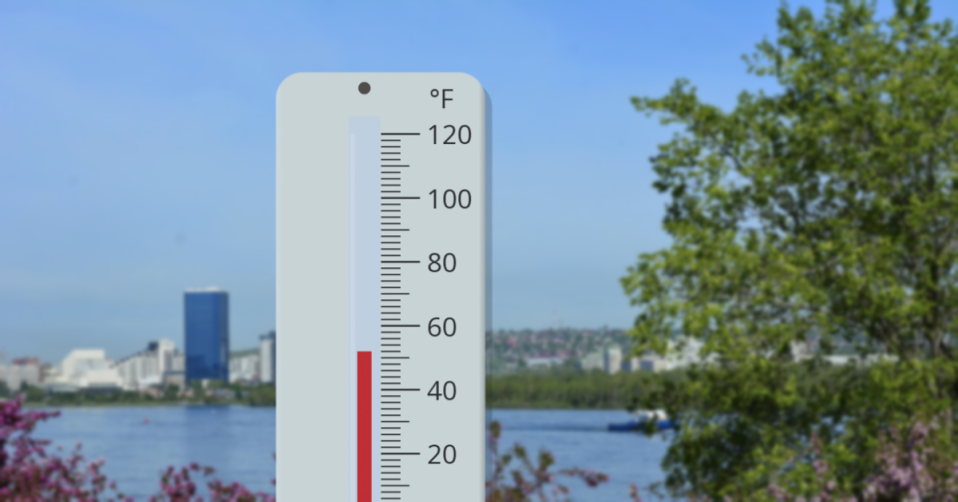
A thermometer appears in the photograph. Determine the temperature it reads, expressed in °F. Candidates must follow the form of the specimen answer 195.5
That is 52
